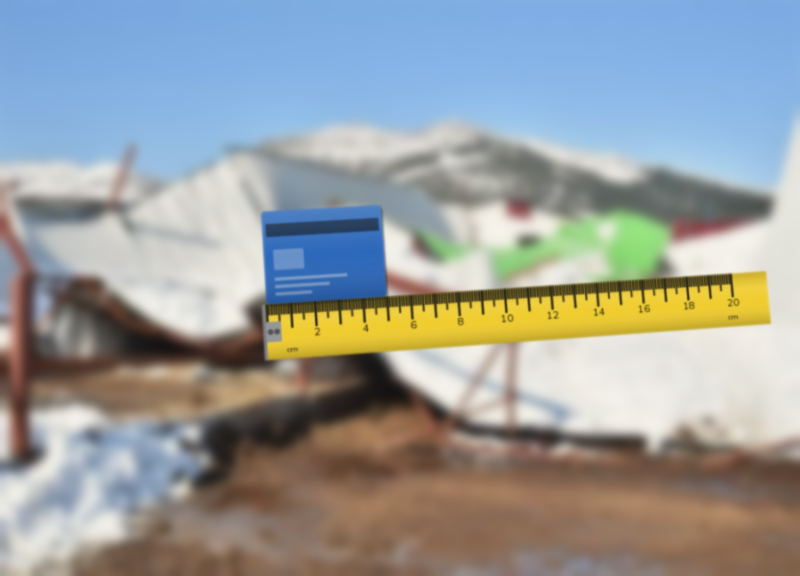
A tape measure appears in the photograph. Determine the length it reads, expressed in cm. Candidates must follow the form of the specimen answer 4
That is 5
